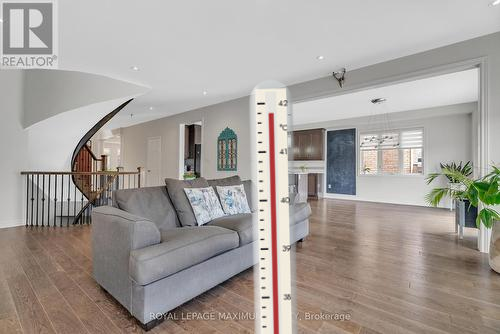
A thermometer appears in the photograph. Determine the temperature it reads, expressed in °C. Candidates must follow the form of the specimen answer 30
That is 41.8
